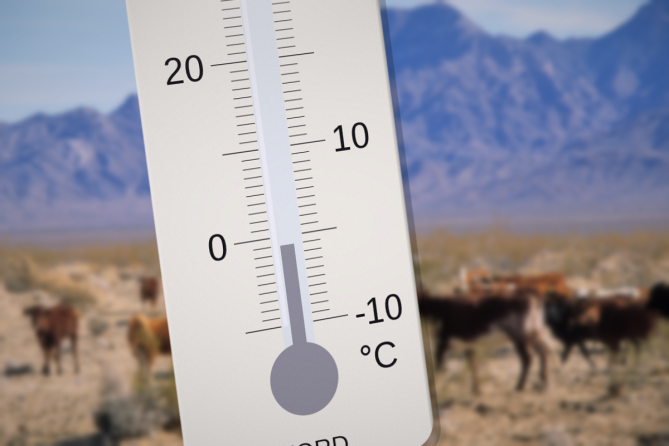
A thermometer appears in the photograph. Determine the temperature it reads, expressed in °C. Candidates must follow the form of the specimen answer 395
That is -1
